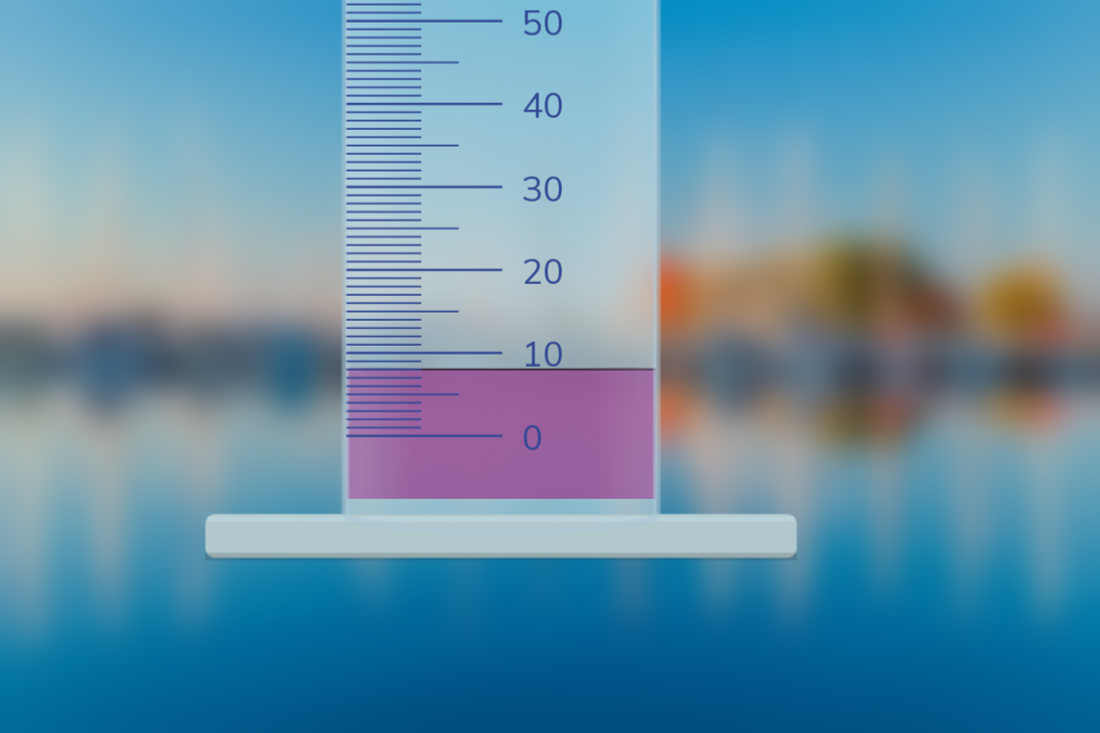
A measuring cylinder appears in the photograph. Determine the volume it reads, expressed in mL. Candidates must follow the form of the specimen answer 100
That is 8
